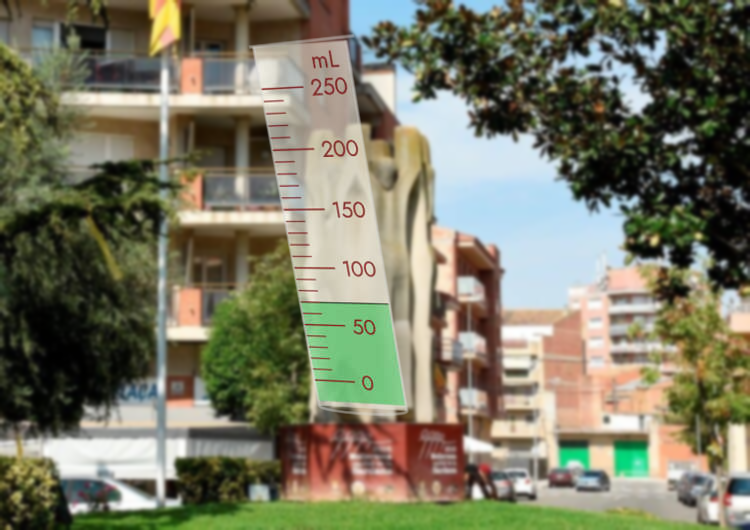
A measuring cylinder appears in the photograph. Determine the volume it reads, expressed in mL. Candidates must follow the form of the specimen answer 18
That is 70
